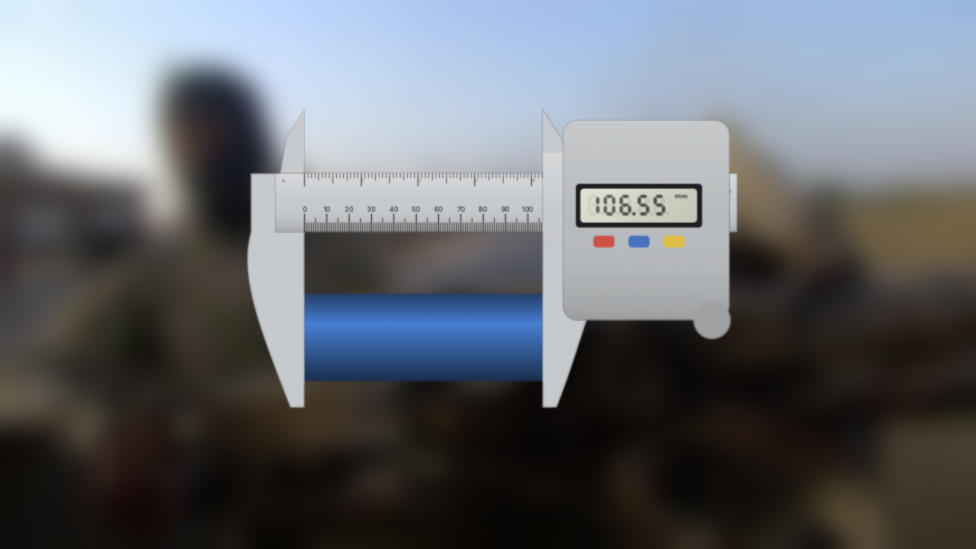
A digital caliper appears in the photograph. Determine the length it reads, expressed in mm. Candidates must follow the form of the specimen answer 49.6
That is 106.55
